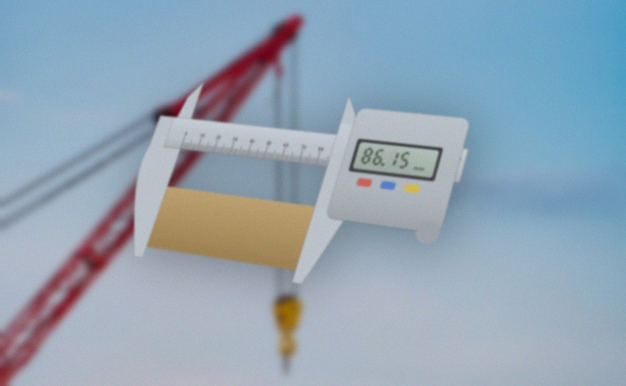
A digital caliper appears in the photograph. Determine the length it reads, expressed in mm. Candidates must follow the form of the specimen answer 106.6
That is 86.15
